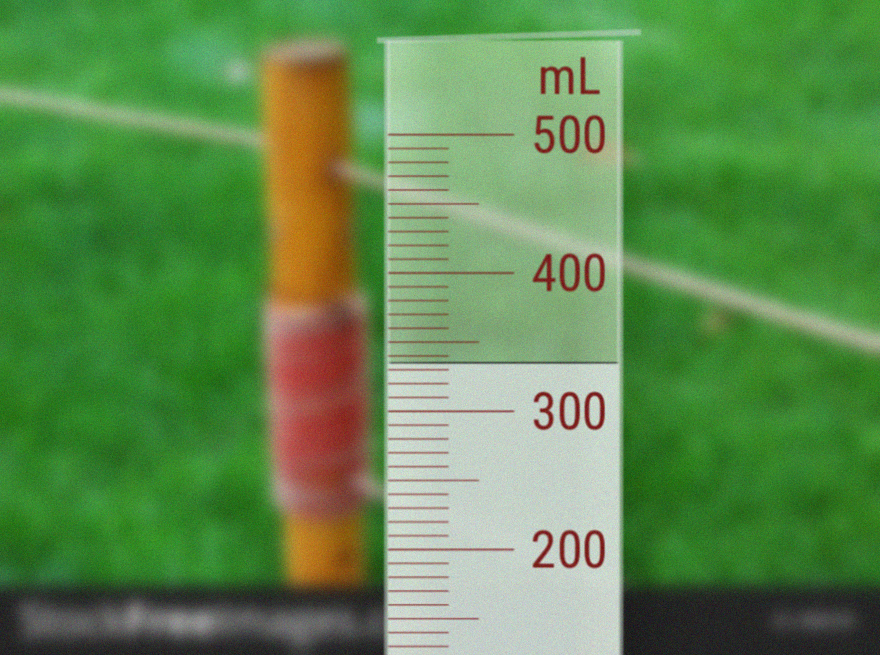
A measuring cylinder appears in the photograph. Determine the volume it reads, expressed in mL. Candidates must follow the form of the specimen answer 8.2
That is 335
